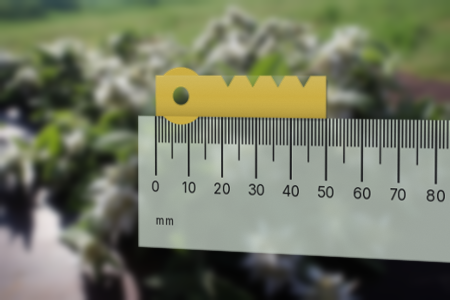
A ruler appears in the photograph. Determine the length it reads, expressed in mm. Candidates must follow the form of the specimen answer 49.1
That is 50
